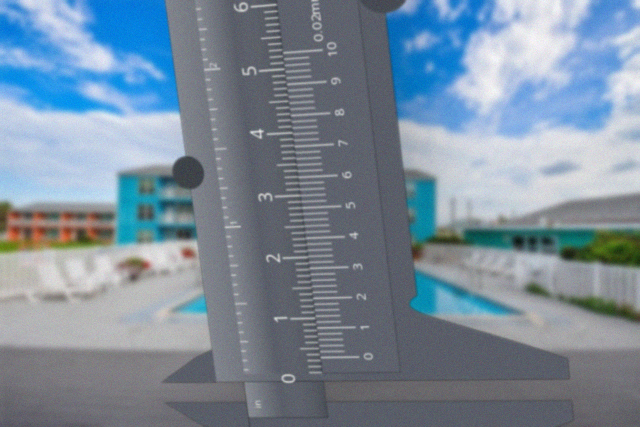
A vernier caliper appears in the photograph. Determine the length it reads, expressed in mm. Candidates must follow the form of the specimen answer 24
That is 3.5
